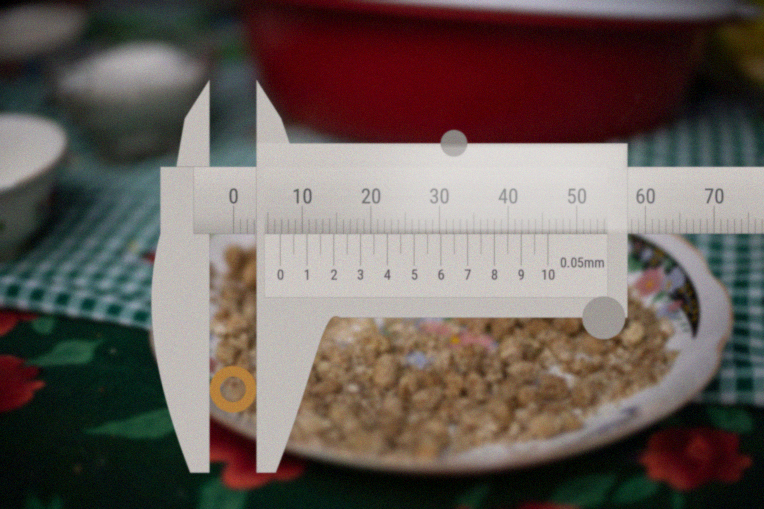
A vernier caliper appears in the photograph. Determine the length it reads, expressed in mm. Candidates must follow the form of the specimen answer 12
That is 6.8
